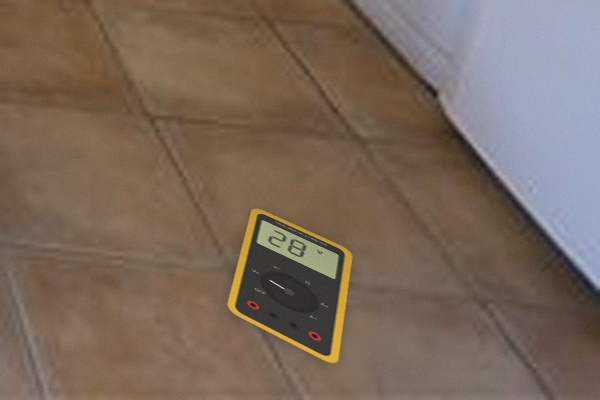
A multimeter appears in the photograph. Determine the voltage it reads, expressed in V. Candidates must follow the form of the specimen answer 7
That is 28
